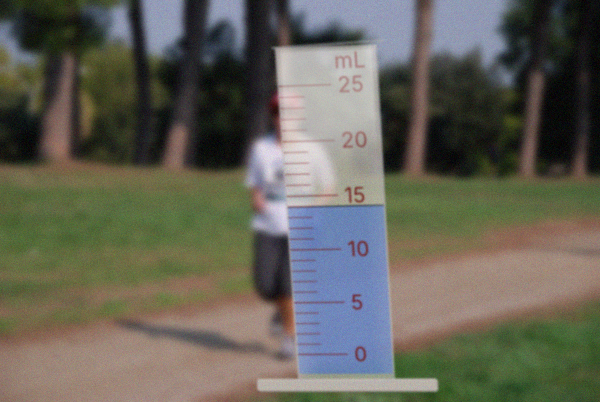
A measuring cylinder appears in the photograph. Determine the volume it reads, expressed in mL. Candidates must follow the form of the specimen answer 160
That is 14
